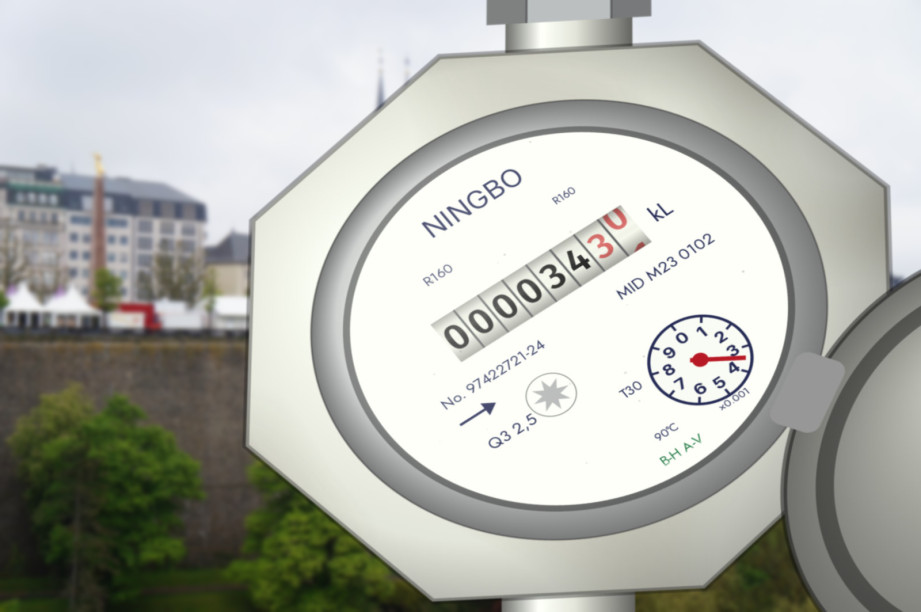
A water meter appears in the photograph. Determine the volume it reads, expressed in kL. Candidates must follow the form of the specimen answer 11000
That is 34.303
